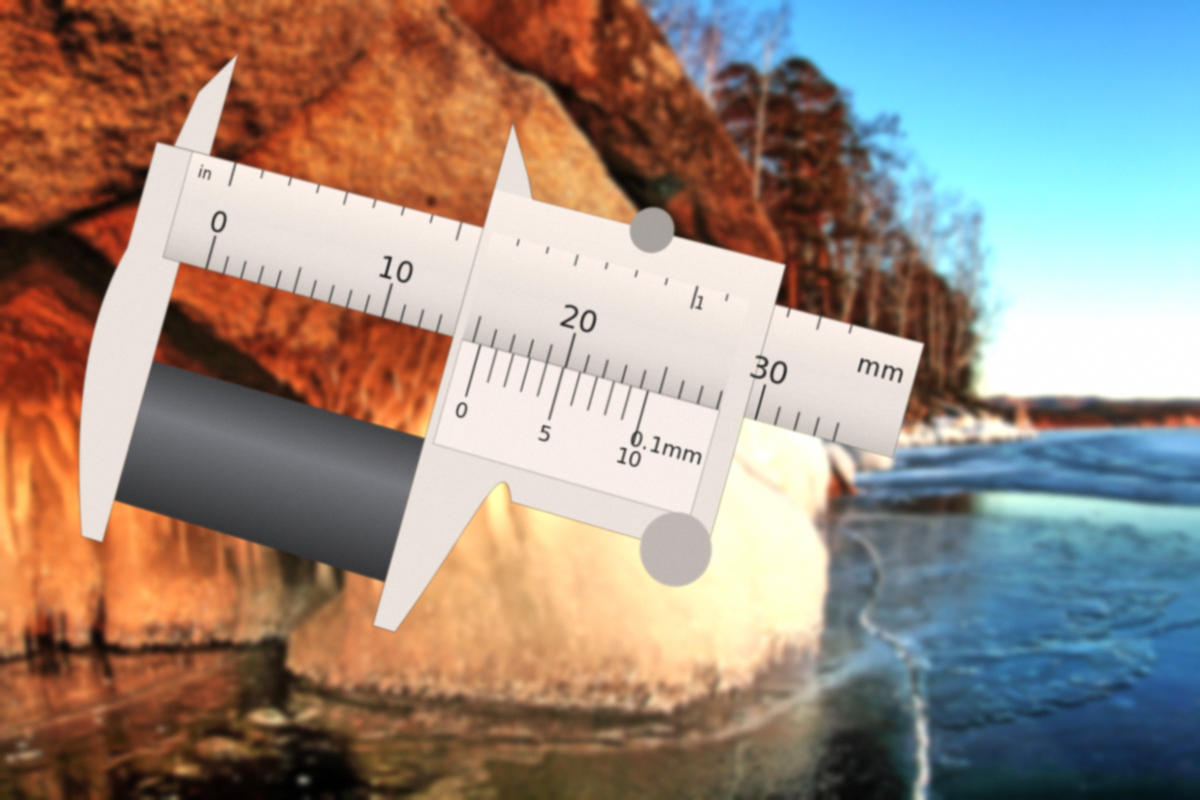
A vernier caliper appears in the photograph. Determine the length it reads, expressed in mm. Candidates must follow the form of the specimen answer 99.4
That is 15.4
